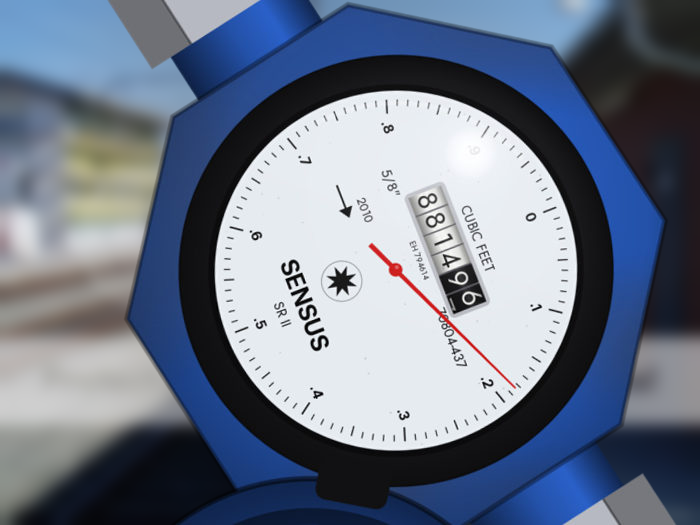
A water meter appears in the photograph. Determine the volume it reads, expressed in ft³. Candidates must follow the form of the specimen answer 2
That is 881496.18
